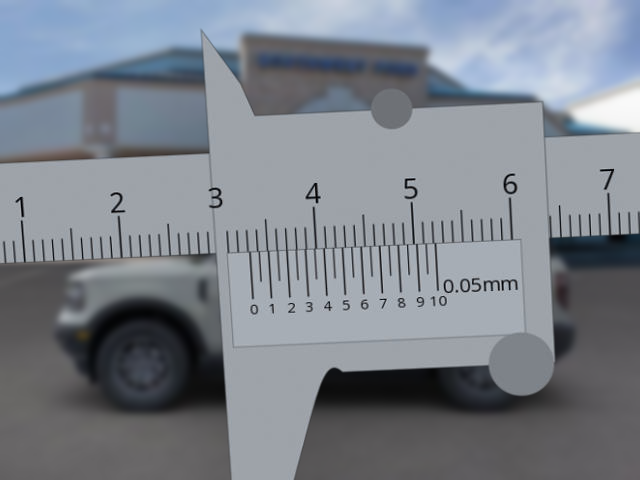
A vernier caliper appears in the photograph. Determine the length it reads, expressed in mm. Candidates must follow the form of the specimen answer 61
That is 33.2
